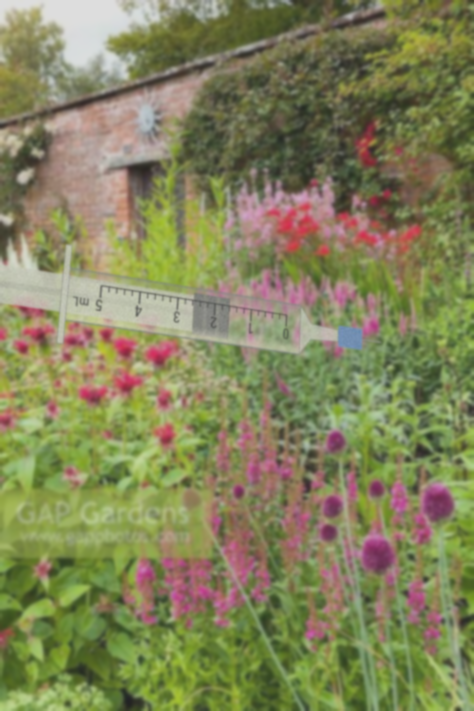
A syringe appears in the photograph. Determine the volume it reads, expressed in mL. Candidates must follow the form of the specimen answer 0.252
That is 1.6
